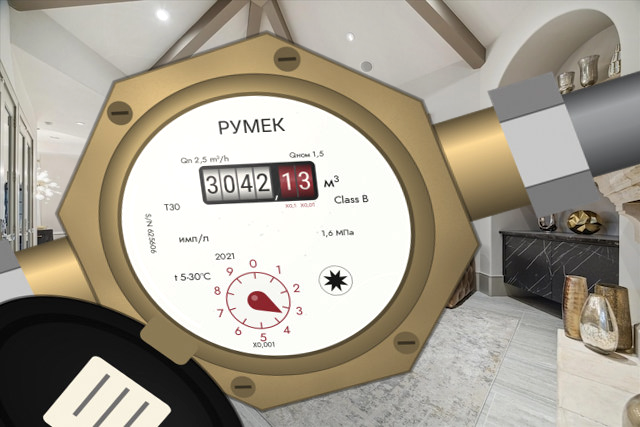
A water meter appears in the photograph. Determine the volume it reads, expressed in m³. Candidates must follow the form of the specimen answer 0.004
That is 3042.133
